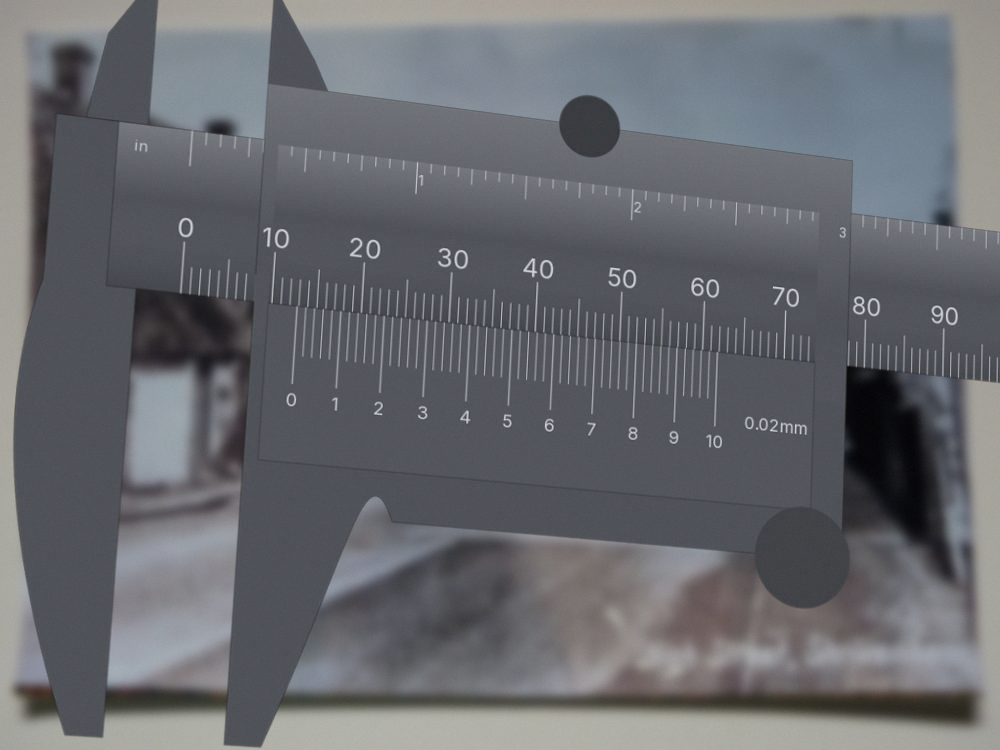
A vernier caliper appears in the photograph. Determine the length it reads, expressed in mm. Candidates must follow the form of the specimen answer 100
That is 12.8
